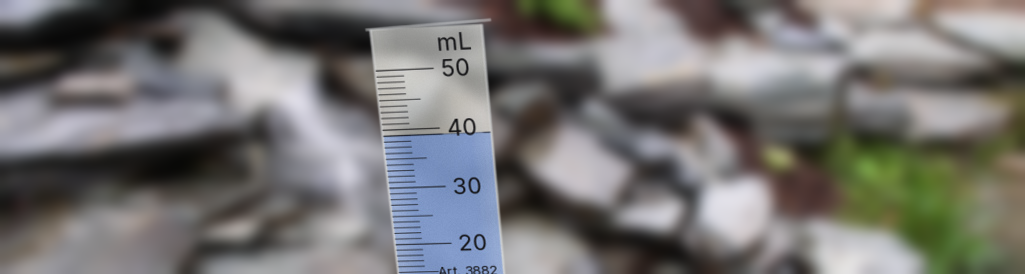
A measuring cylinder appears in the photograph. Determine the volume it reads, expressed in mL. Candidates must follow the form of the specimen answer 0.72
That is 39
